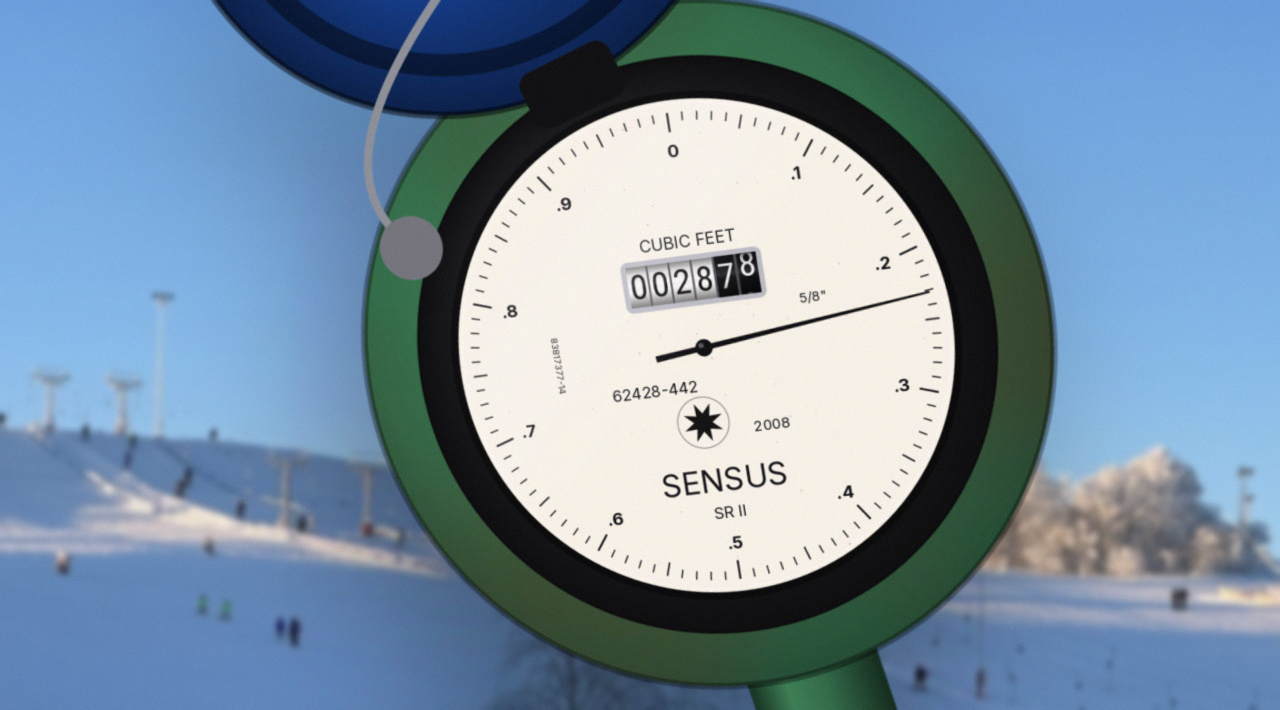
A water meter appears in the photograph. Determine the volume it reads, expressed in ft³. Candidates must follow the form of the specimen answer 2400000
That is 2878.23
